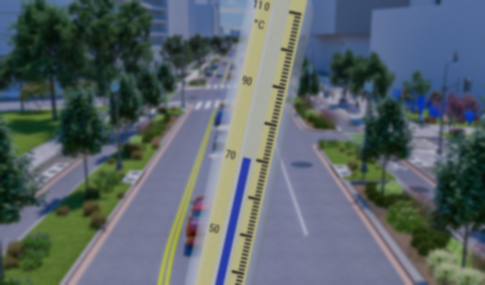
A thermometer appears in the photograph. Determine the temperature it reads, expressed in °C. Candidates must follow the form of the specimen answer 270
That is 70
